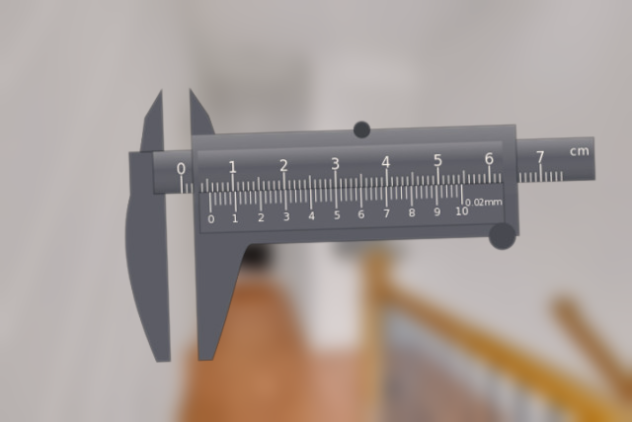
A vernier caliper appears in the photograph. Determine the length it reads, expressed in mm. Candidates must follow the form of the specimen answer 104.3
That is 5.5
